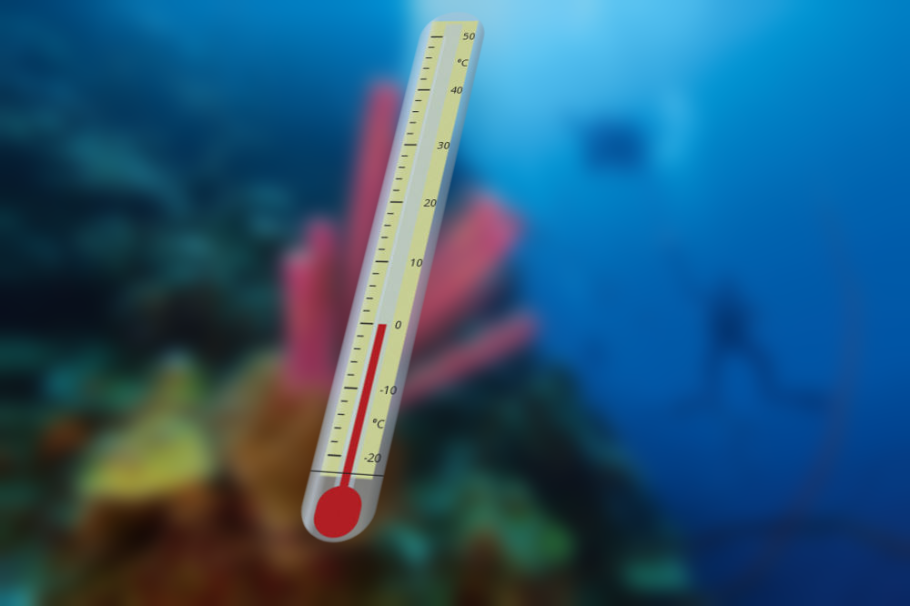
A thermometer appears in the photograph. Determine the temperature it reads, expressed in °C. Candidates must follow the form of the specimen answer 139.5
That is 0
